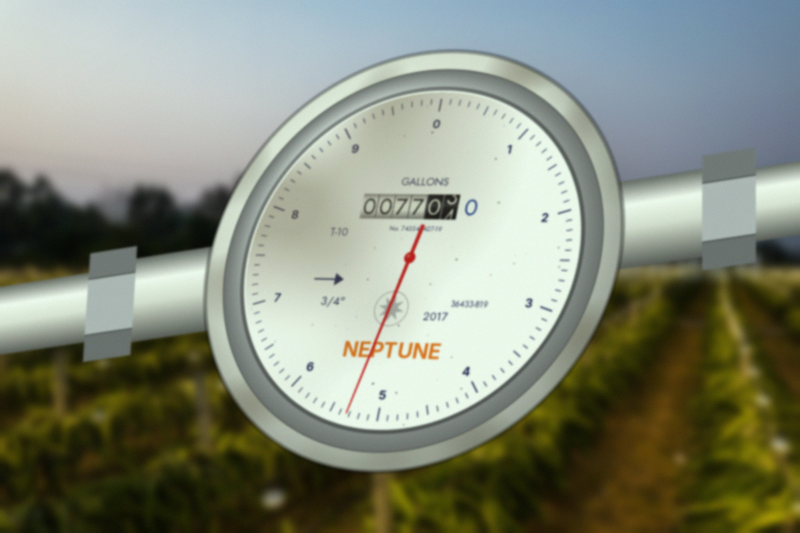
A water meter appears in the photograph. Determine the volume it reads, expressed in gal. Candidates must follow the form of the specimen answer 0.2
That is 77035.3
